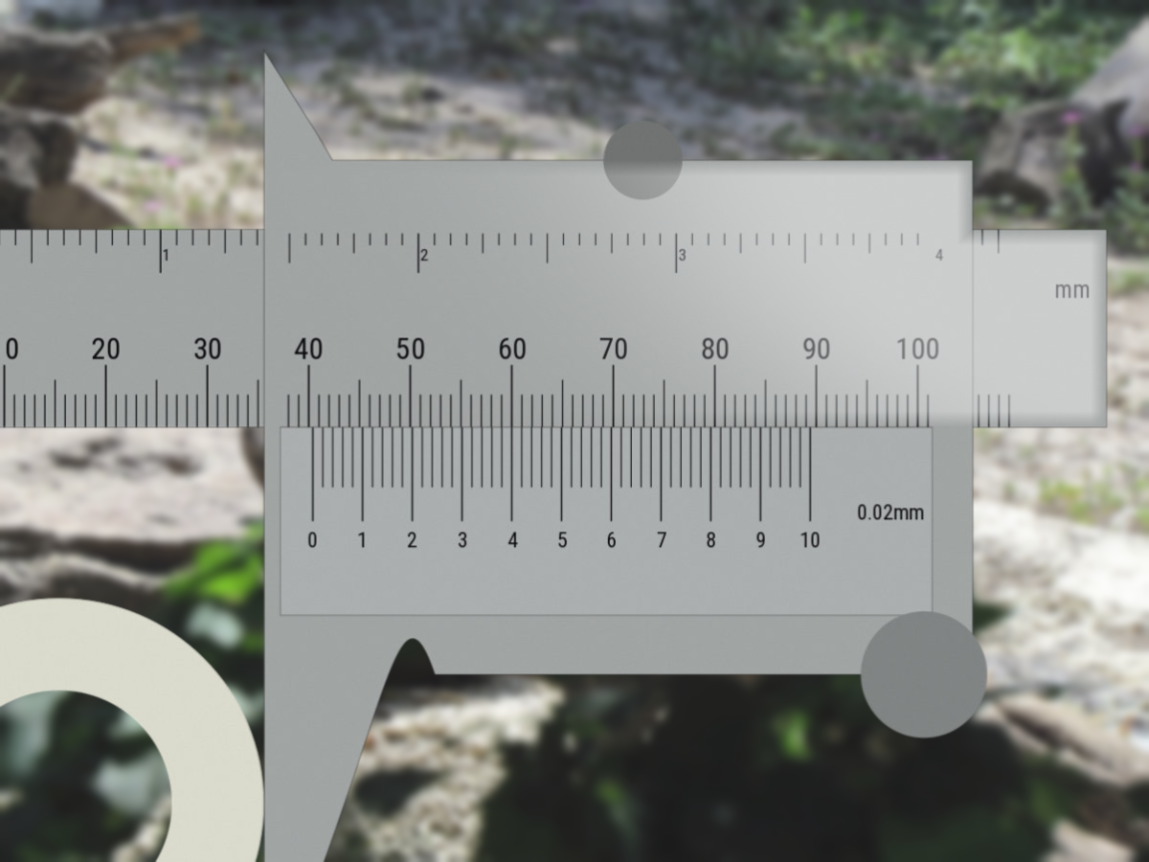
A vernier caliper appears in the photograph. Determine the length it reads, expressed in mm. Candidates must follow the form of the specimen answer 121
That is 40.4
